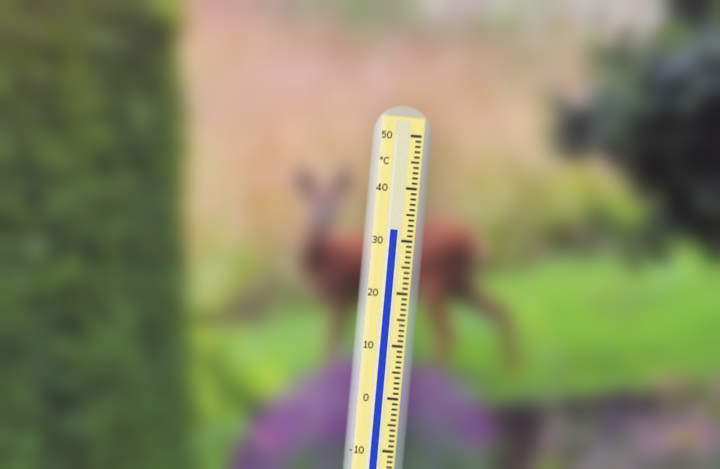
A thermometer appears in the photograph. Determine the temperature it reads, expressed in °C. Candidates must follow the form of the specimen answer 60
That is 32
